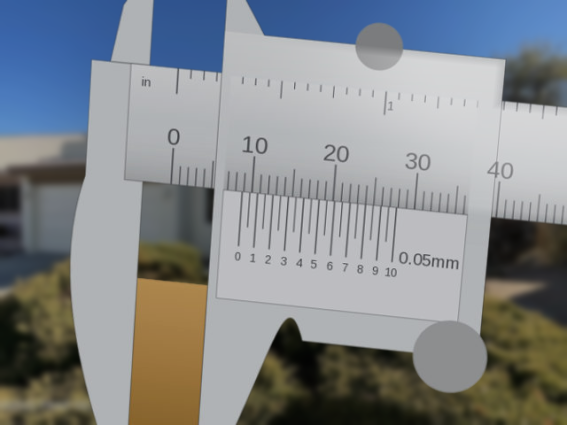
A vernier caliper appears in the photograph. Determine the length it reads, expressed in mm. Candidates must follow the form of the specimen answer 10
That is 8.8
